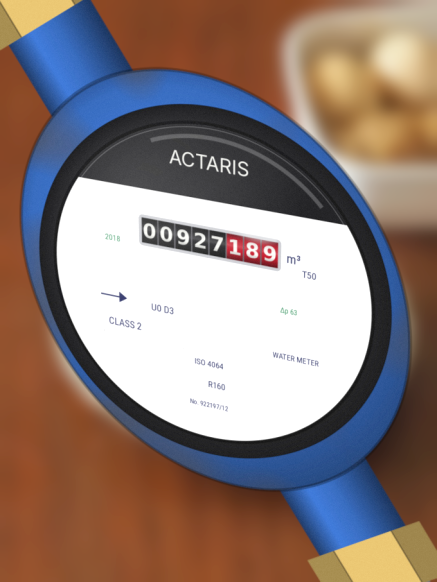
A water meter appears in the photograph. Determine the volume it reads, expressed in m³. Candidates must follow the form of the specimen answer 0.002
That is 927.189
